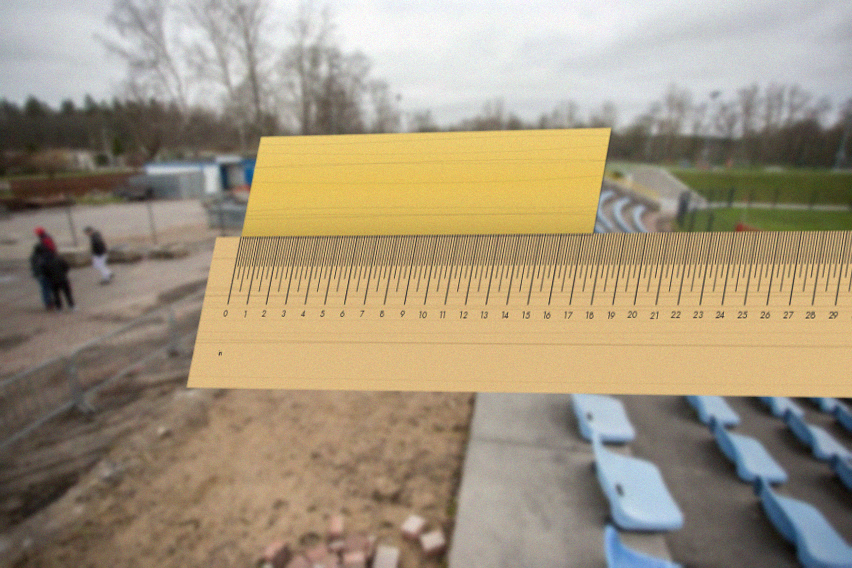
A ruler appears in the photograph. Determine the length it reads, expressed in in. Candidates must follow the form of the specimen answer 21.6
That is 17.5
